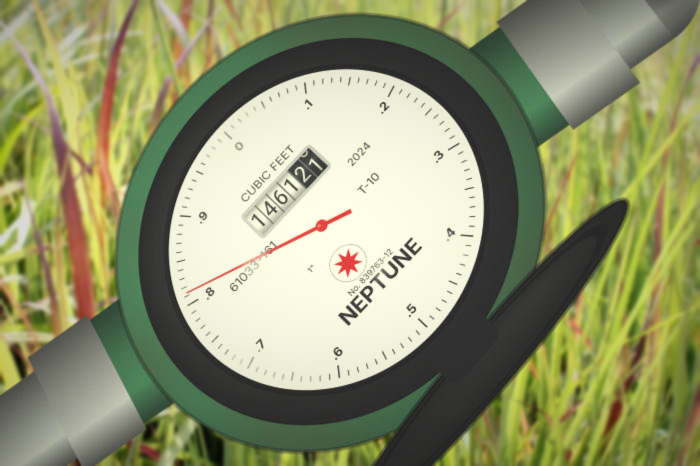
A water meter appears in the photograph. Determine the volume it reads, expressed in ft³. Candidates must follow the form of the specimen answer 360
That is 146120.81
